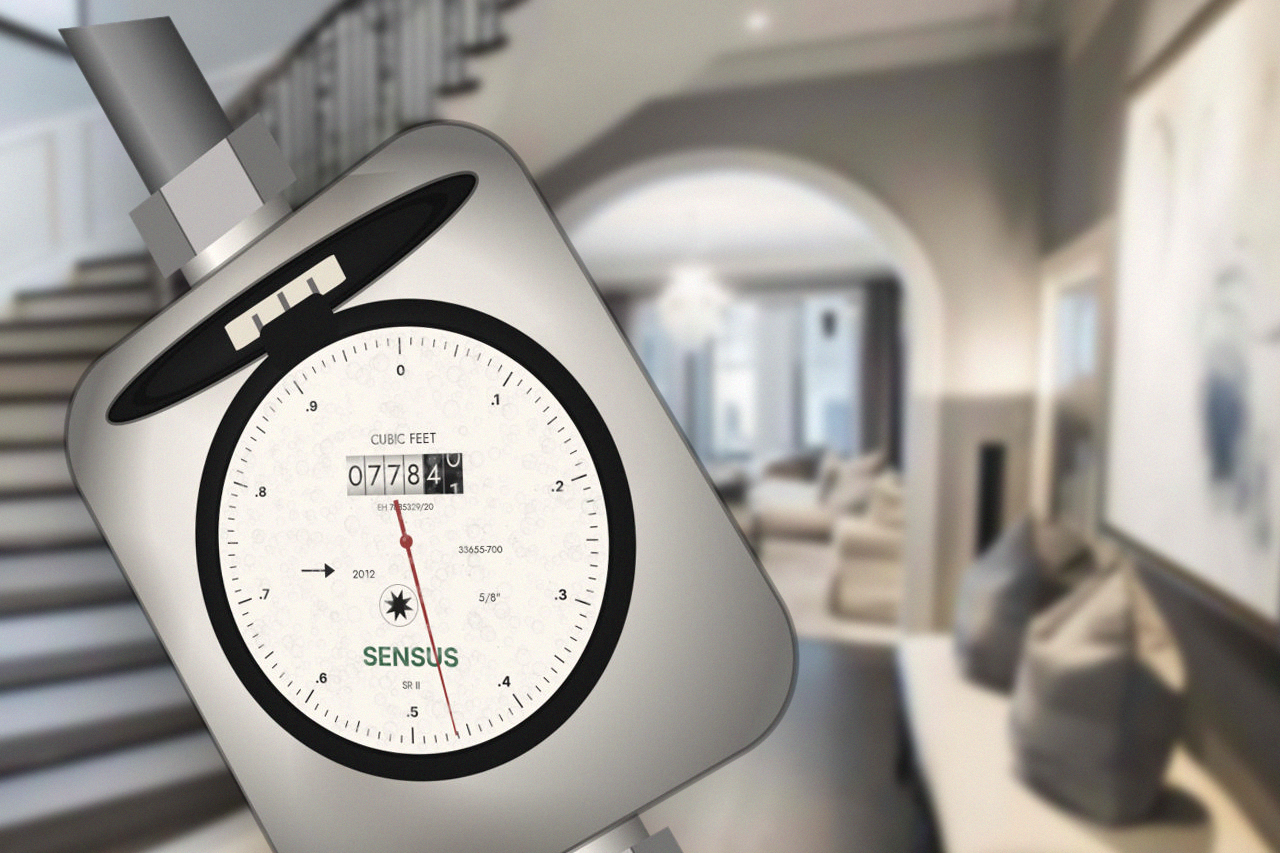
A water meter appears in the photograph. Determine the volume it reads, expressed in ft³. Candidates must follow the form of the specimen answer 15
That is 77840.46
